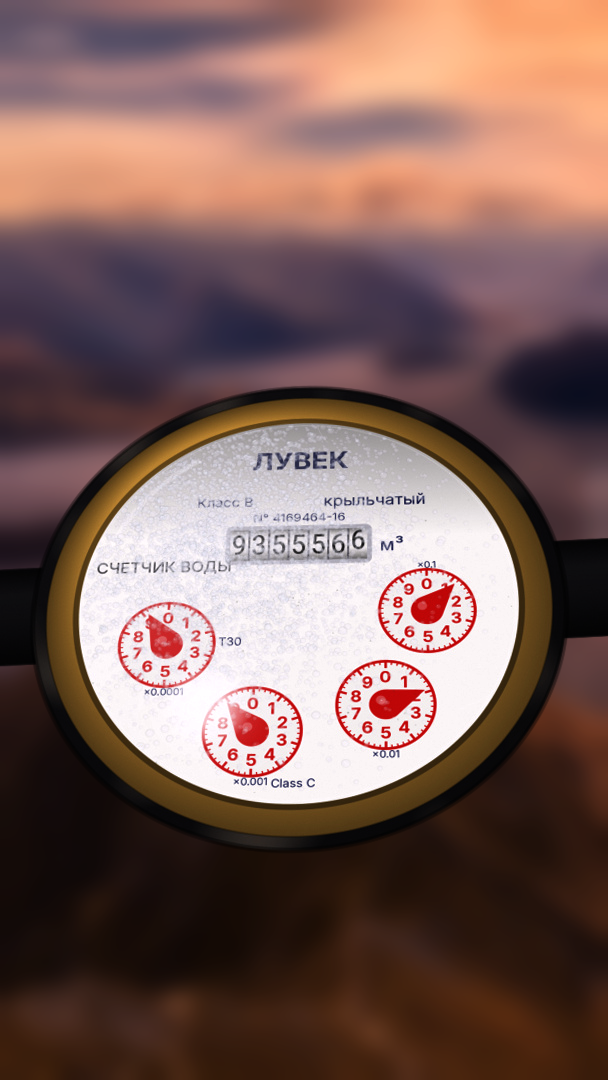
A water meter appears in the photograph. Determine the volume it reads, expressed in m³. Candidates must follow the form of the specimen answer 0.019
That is 9355566.1189
